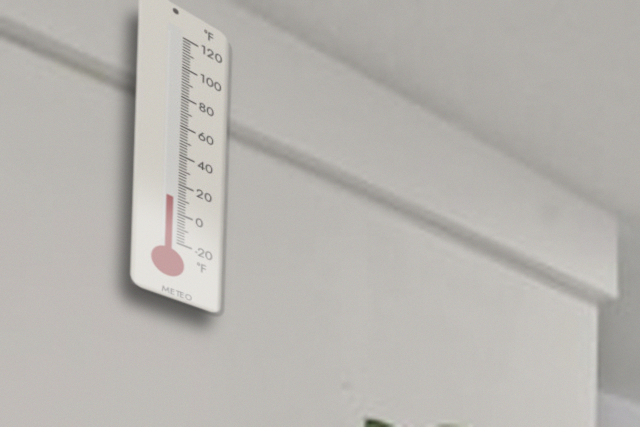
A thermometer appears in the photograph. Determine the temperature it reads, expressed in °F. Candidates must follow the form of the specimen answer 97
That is 10
